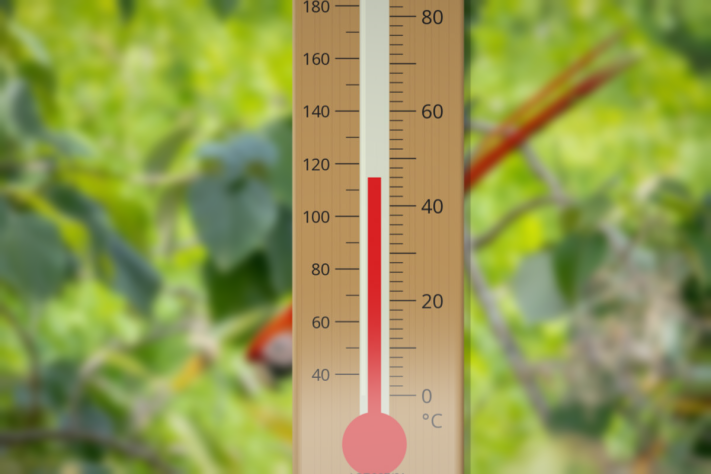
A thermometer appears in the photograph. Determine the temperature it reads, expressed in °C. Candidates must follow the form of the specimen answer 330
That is 46
